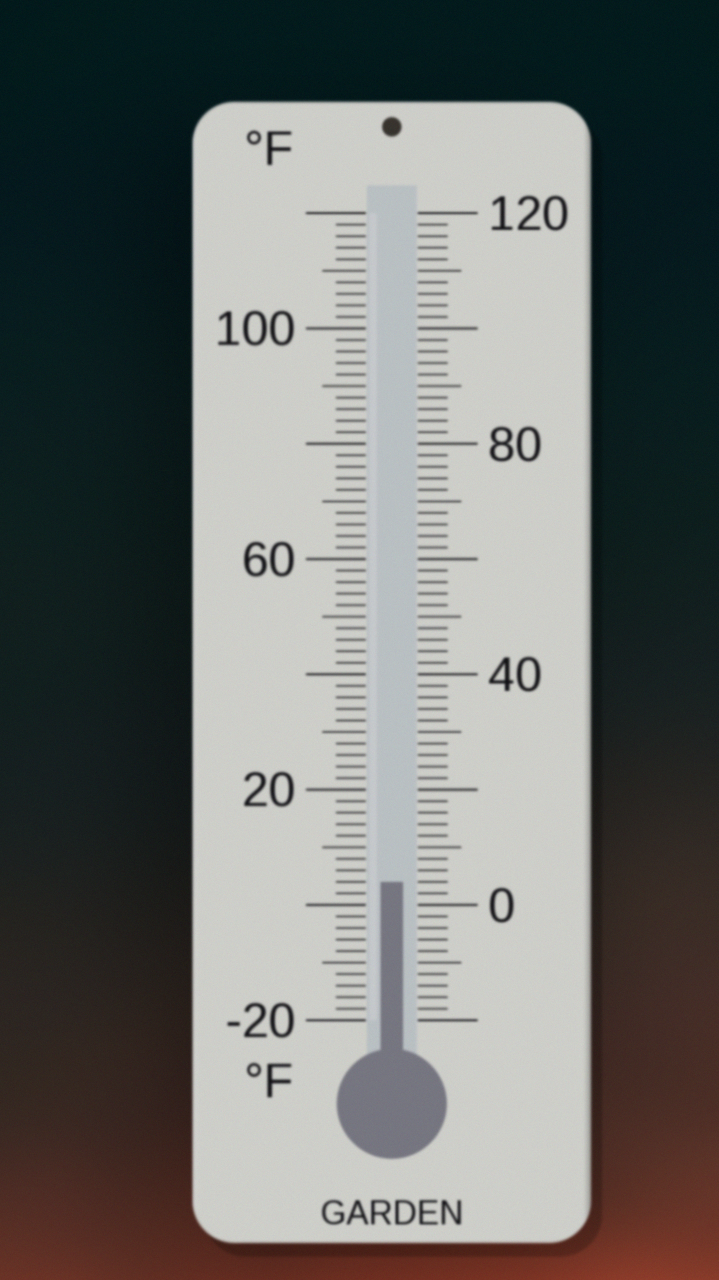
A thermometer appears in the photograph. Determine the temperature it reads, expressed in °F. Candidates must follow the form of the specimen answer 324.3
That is 4
